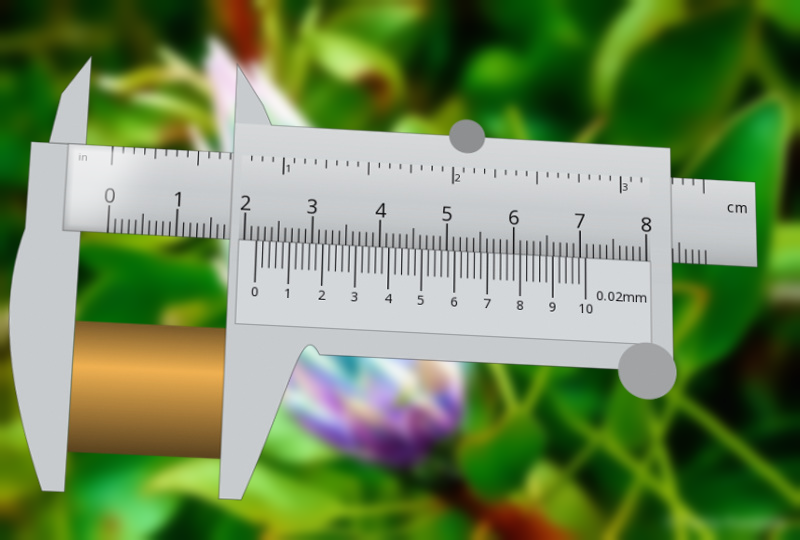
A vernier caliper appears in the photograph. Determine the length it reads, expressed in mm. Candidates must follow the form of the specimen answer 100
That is 21.8
